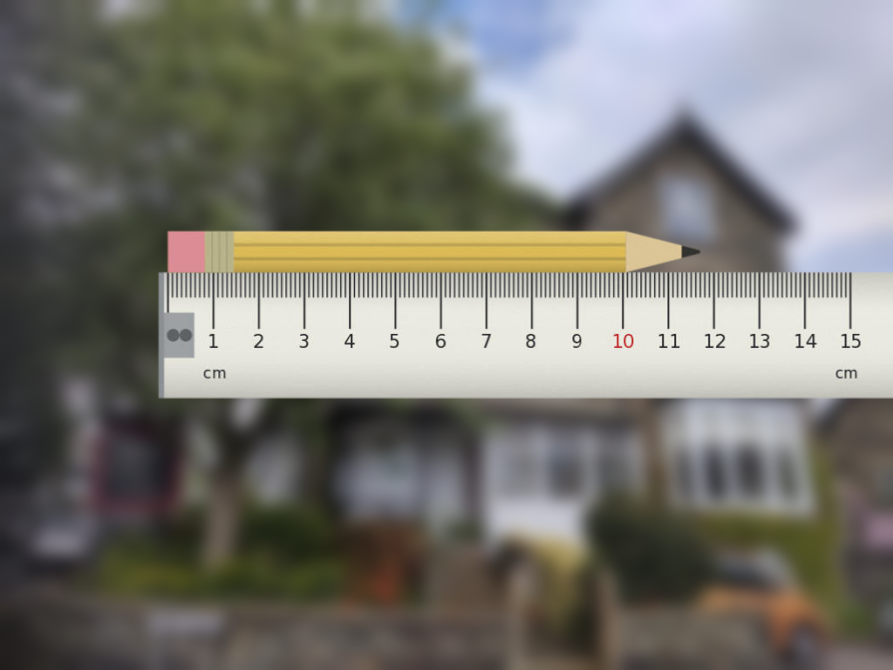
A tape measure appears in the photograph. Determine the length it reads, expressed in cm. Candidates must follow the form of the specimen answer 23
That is 11.7
